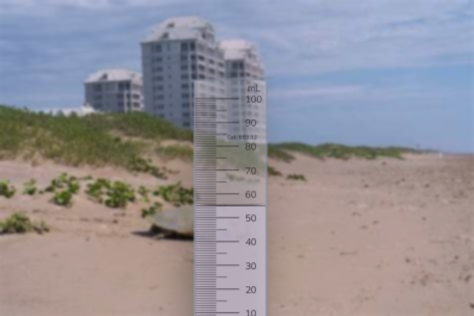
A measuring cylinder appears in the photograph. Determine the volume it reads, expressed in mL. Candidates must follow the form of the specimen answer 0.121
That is 55
